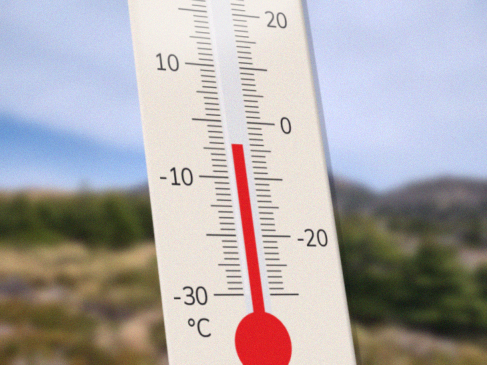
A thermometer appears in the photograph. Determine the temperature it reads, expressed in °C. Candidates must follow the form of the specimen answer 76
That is -4
